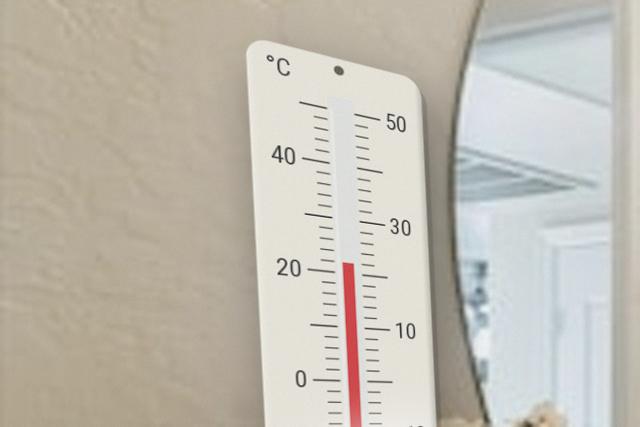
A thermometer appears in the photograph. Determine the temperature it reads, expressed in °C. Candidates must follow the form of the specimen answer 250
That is 22
